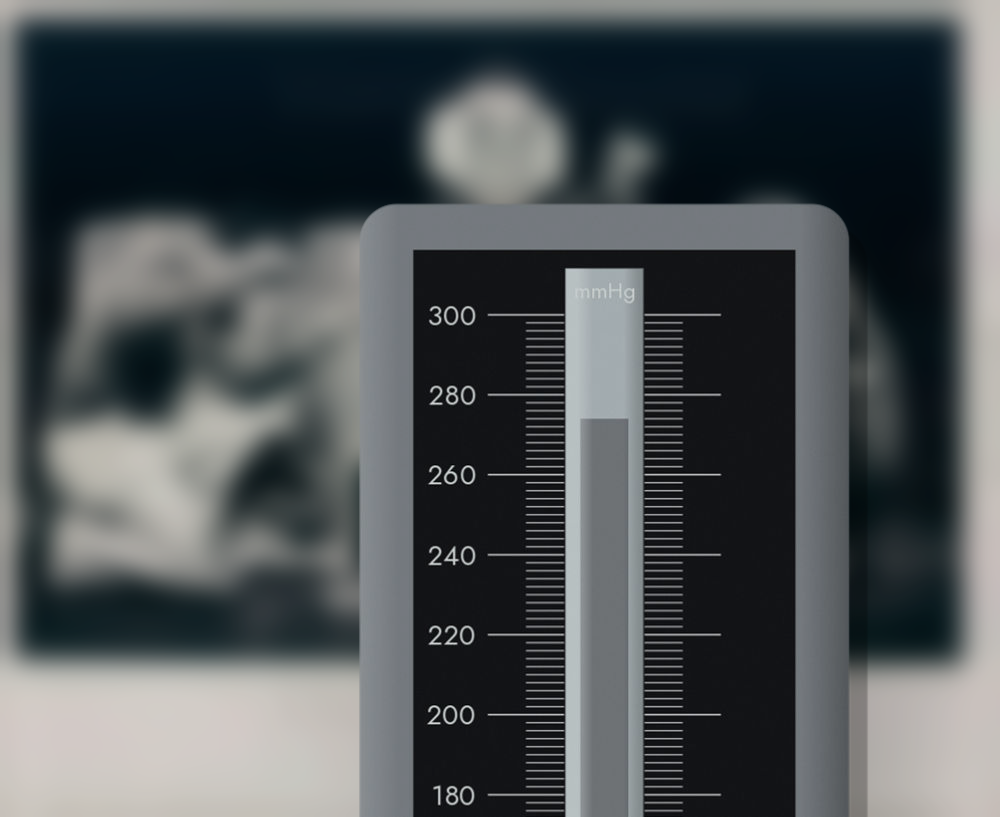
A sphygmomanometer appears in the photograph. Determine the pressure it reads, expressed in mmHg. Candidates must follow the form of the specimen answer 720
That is 274
